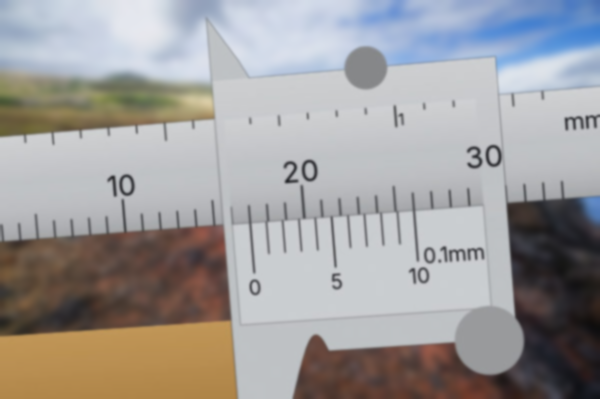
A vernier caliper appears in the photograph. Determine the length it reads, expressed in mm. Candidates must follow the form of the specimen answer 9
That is 17.0
